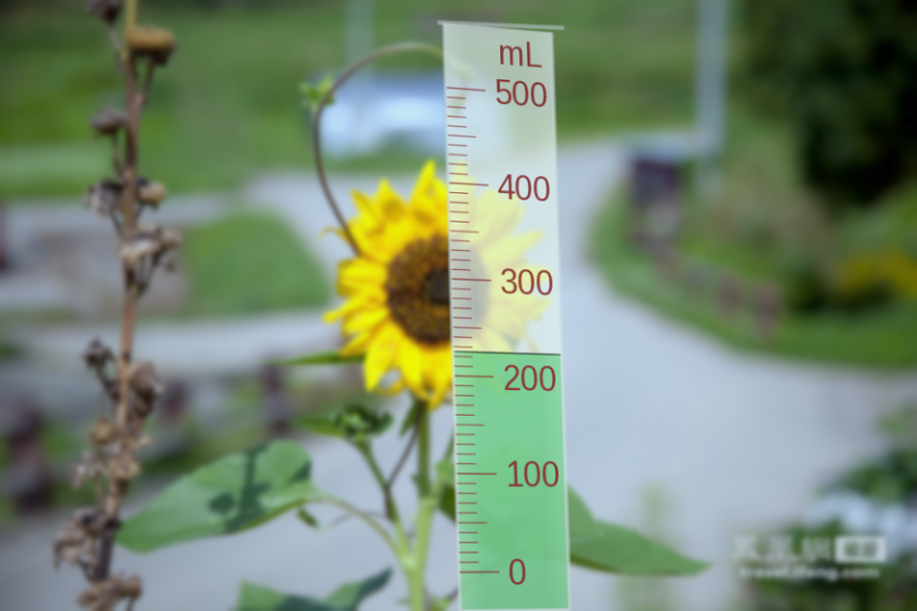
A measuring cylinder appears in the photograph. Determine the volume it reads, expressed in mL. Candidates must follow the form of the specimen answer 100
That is 225
